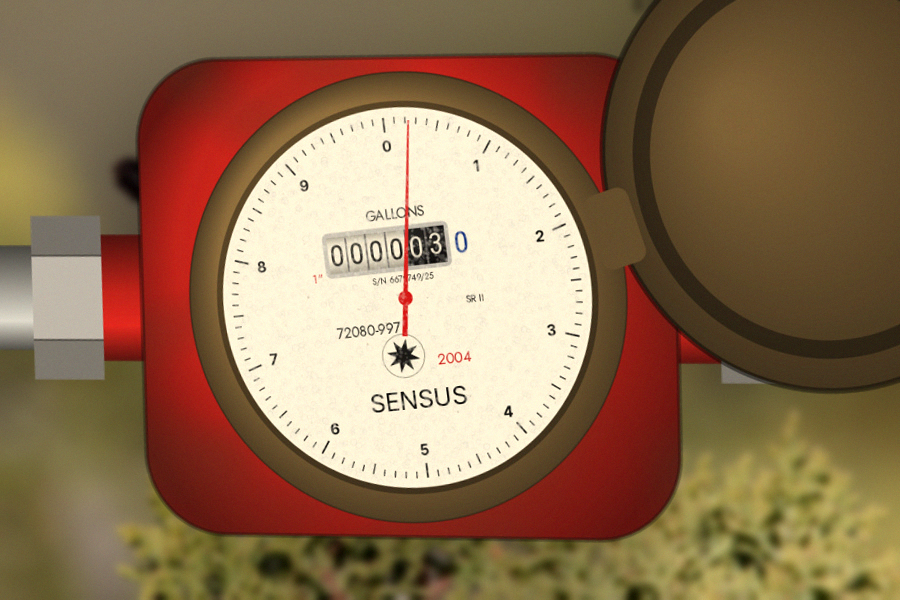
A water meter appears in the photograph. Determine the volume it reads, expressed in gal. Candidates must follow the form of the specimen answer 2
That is 30.2
